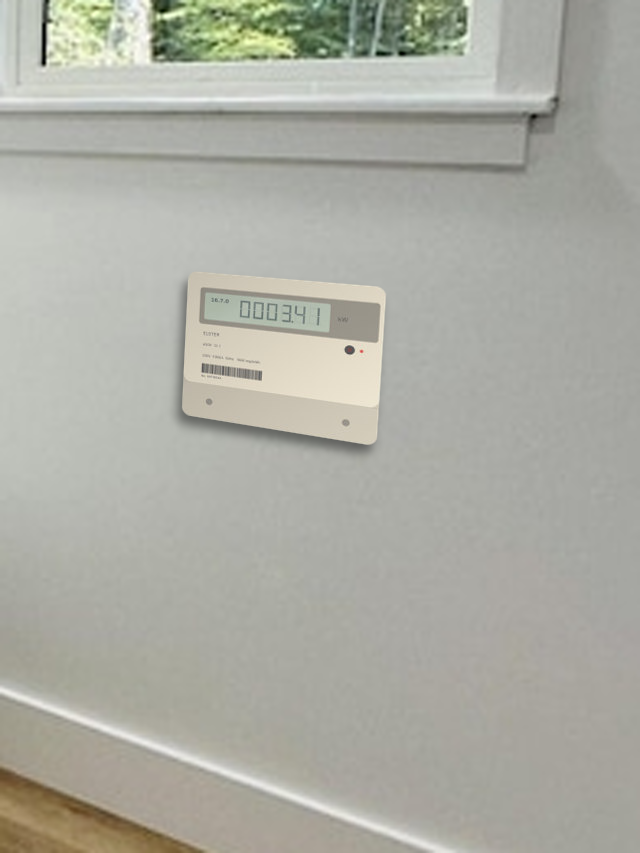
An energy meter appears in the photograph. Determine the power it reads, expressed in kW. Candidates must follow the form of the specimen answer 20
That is 3.41
